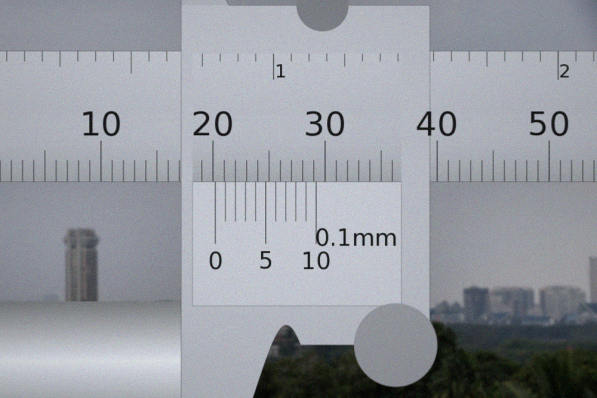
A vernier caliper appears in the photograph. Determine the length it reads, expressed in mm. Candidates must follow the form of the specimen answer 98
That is 20.2
